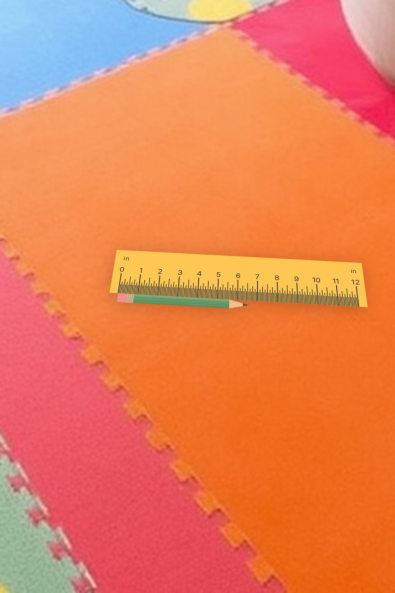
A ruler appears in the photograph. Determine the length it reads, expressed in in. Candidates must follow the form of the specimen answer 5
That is 6.5
